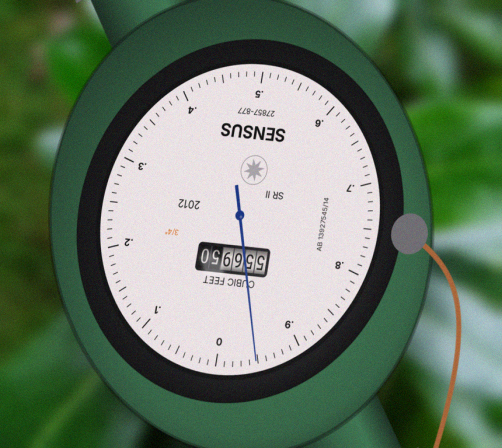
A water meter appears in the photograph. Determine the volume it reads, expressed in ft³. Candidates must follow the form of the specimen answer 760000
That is 556949.95
